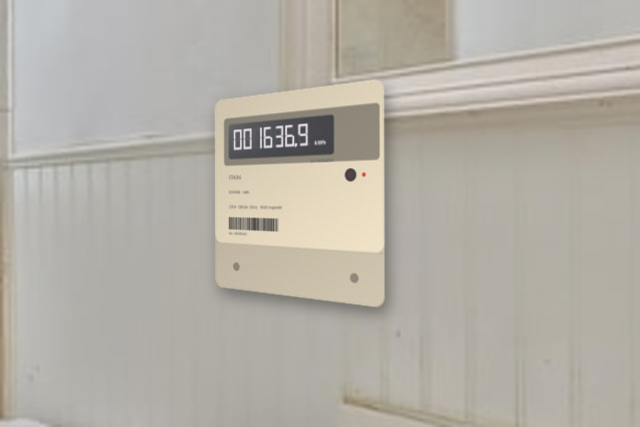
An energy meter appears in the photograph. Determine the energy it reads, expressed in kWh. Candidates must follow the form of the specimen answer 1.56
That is 1636.9
